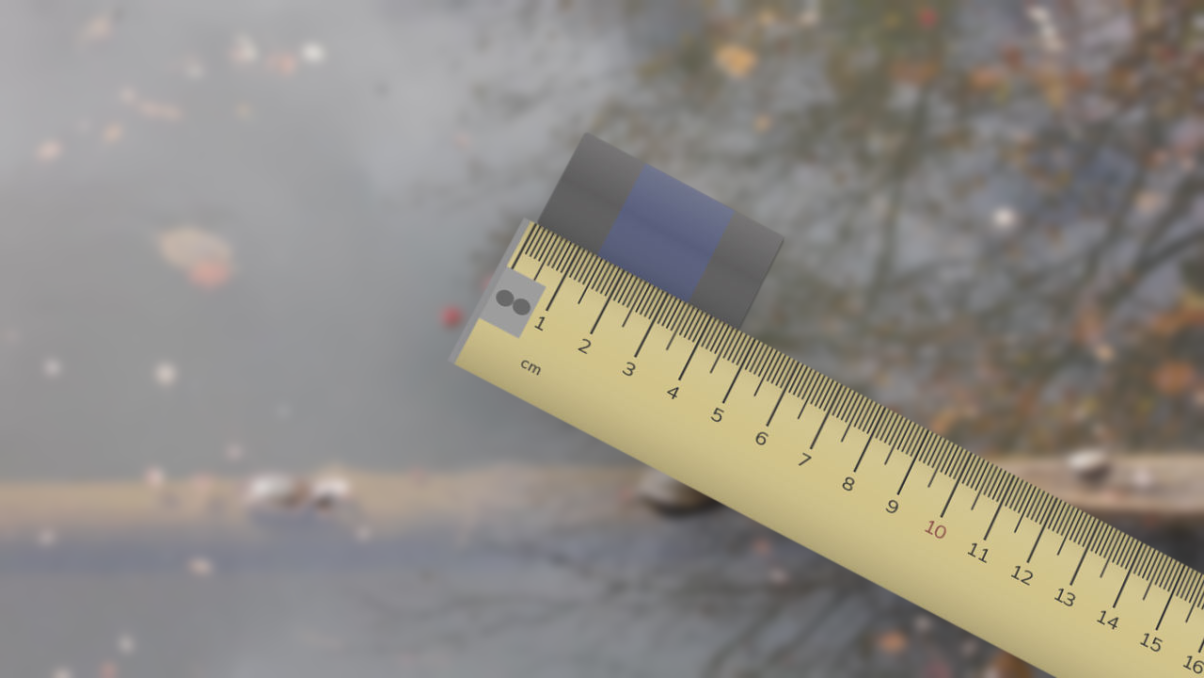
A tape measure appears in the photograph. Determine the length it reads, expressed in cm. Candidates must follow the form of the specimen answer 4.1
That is 4.6
